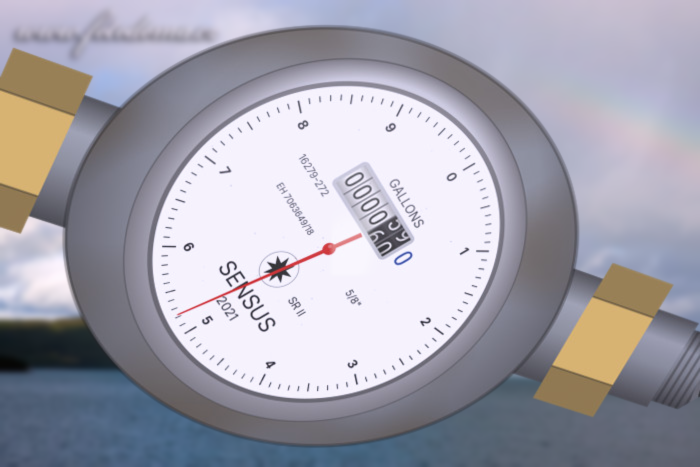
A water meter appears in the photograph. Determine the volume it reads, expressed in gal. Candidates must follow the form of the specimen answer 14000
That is 595.2
